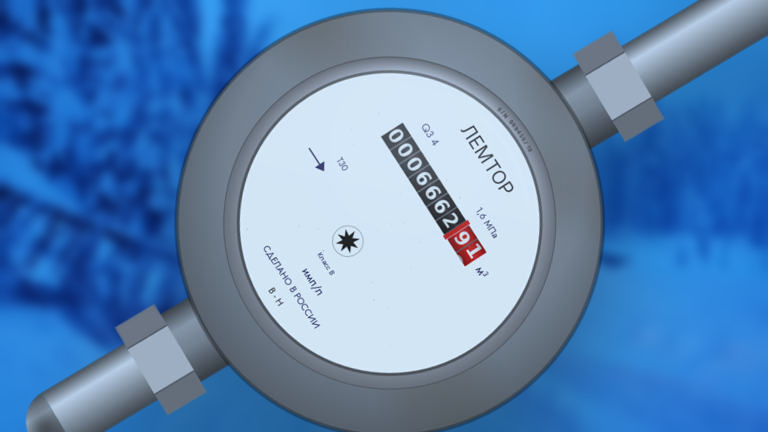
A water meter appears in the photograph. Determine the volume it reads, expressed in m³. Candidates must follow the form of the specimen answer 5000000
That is 6662.91
